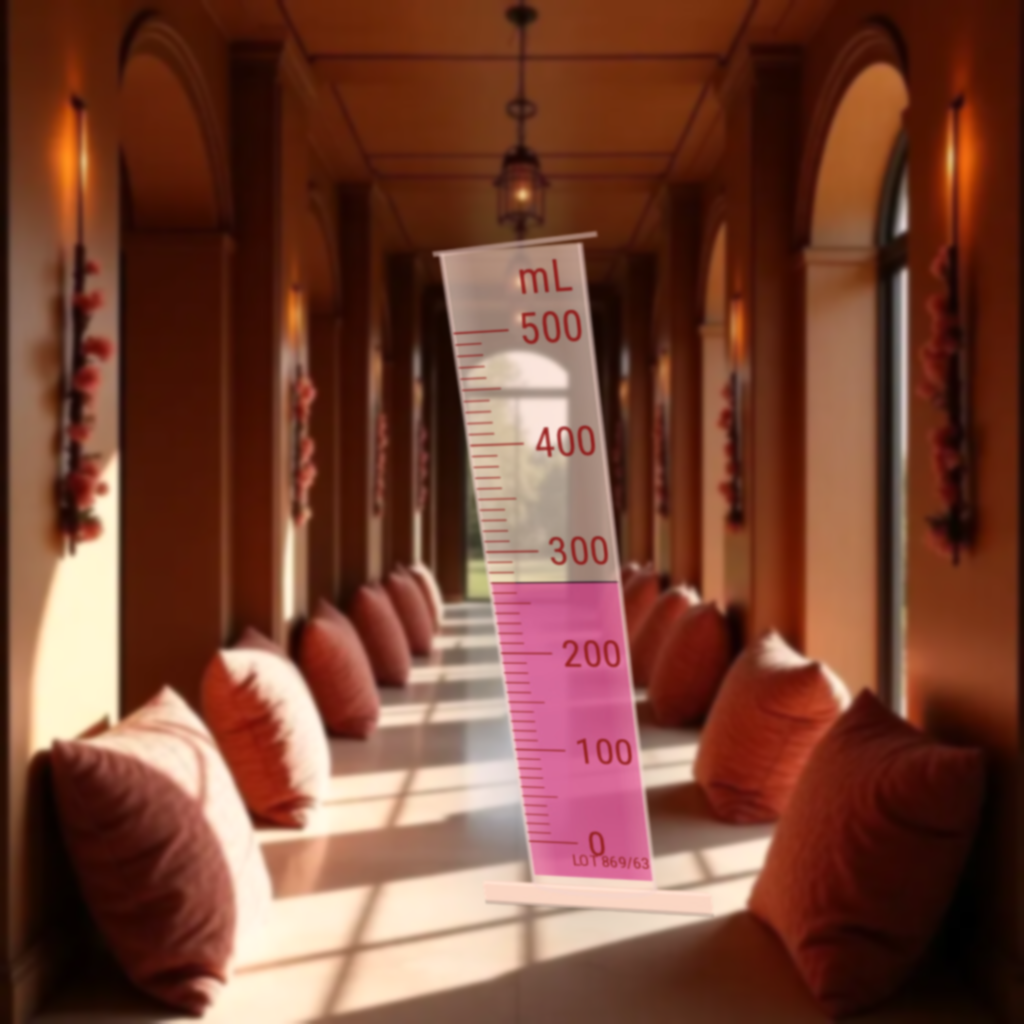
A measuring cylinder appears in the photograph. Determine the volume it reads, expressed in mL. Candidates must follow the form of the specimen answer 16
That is 270
